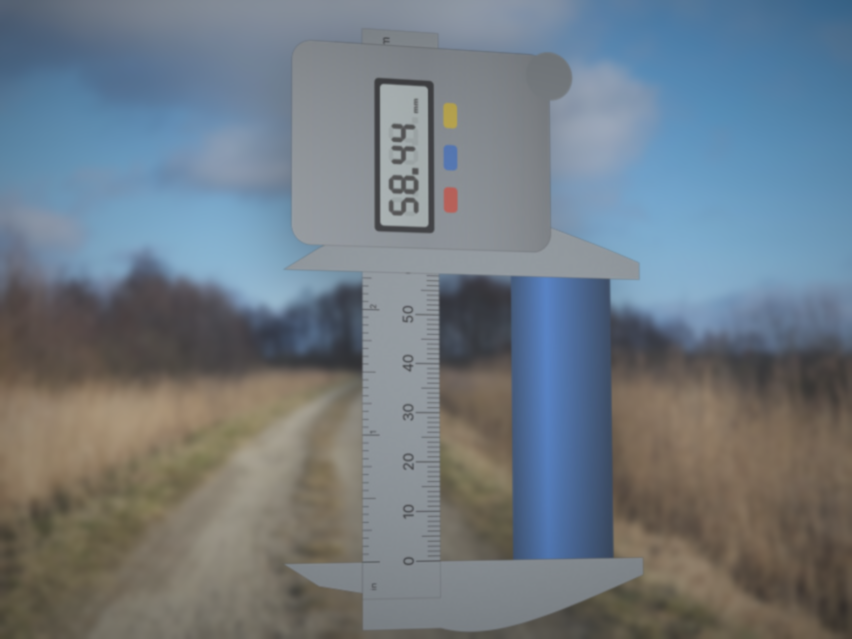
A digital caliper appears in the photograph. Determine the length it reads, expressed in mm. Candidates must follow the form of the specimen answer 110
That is 58.44
